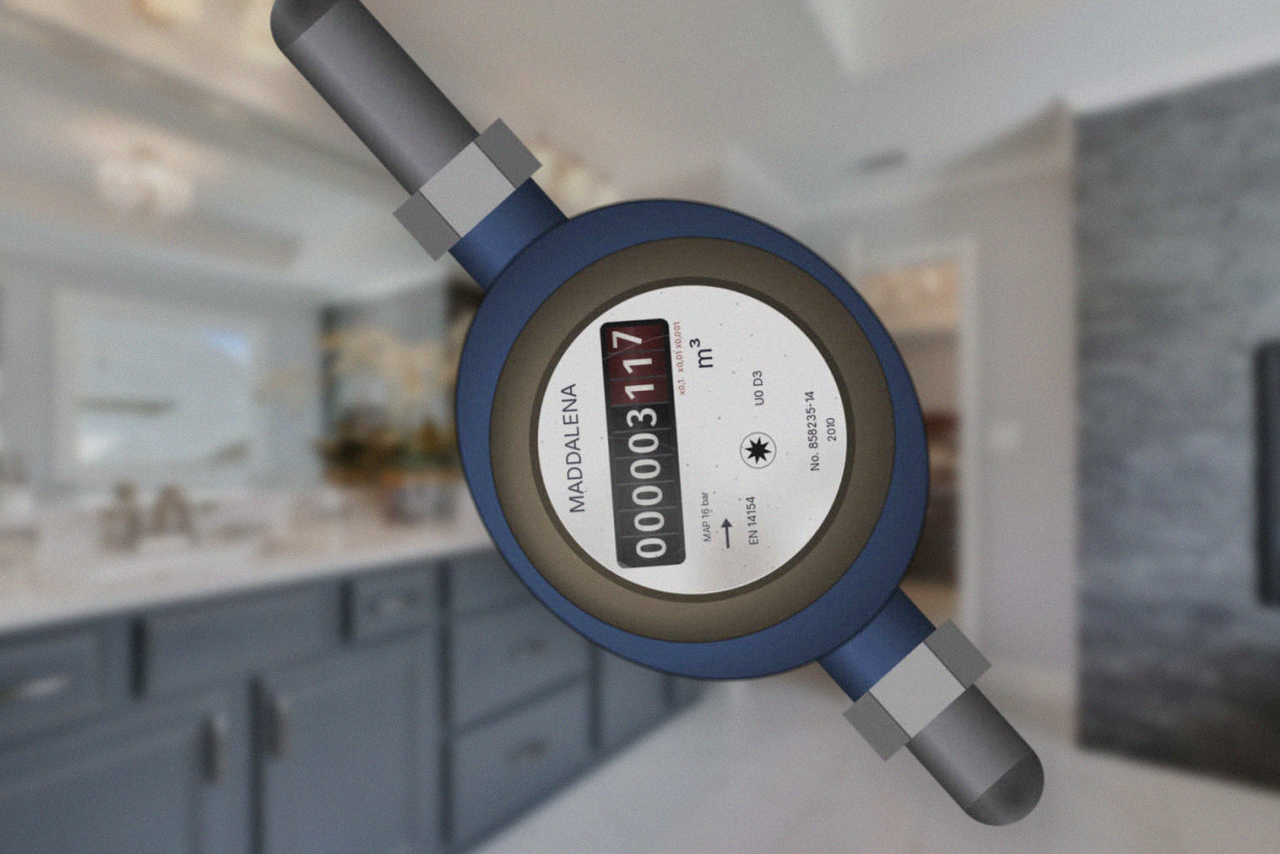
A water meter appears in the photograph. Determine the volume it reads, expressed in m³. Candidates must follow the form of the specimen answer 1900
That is 3.117
